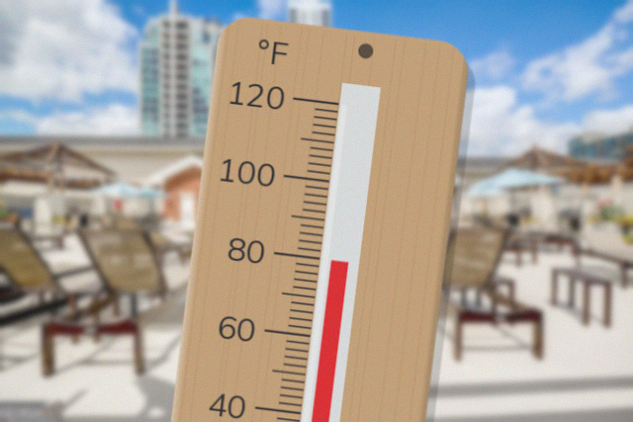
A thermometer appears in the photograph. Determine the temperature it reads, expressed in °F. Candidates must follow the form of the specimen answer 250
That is 80
